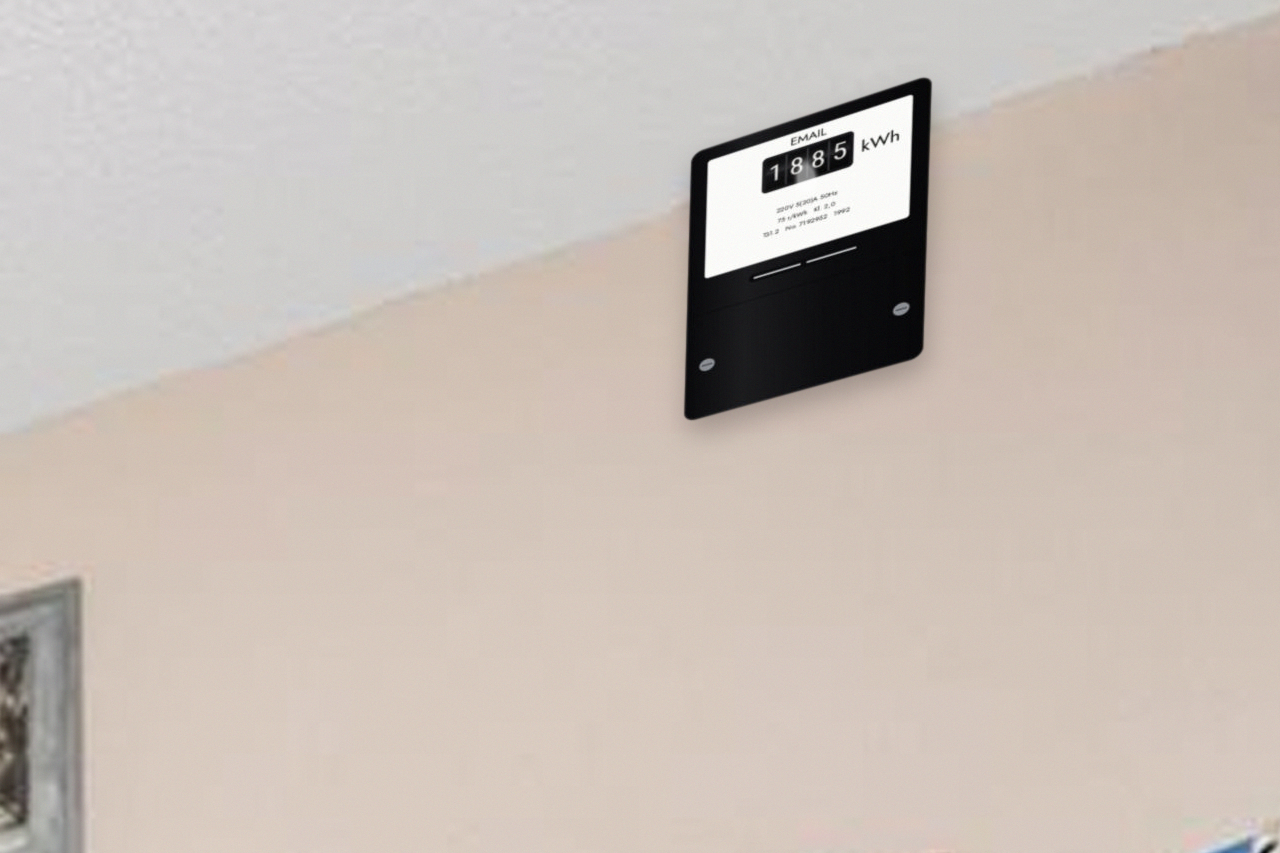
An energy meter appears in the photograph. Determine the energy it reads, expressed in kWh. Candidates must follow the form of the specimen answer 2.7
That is 1885
